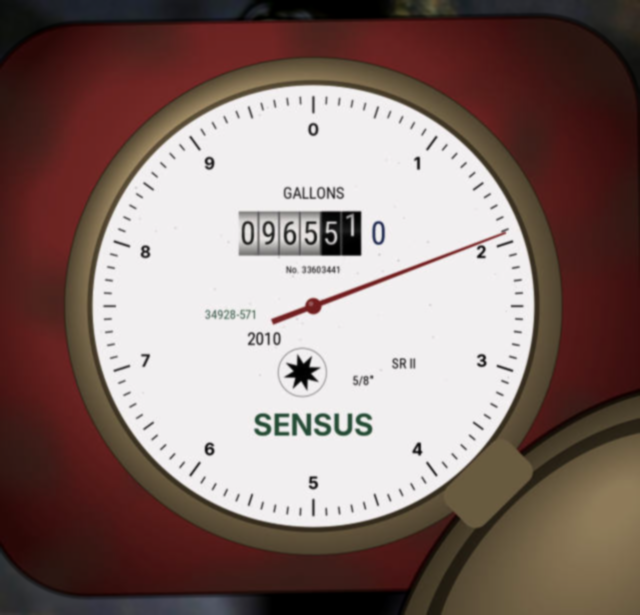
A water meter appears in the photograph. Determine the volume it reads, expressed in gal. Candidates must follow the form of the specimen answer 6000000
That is 965511.9
